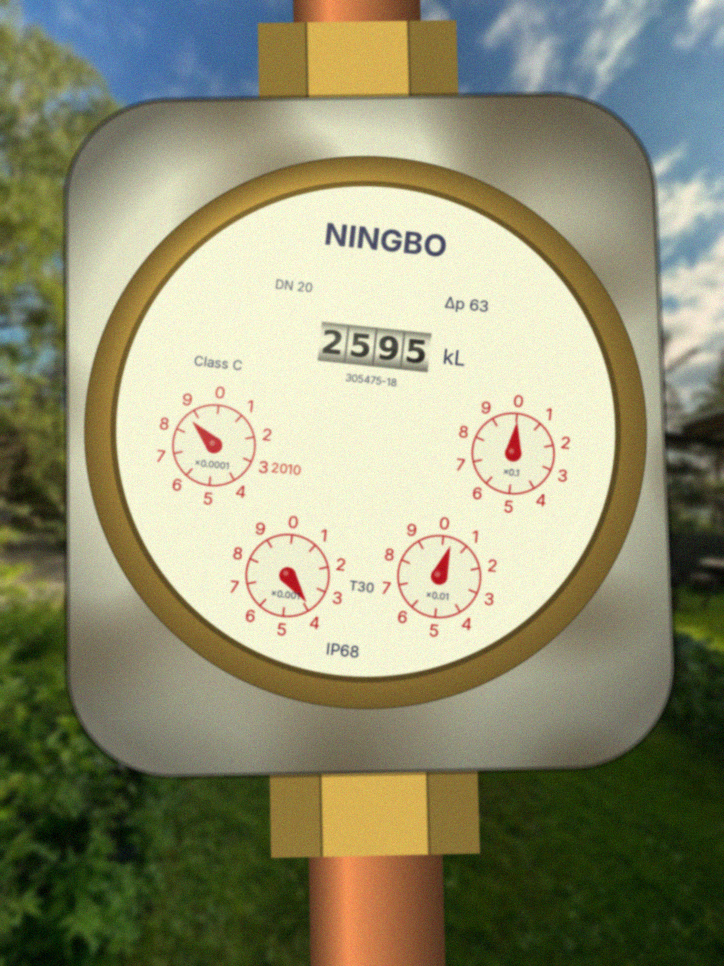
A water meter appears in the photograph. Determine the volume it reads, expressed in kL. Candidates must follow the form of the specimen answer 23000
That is 2595.0038
